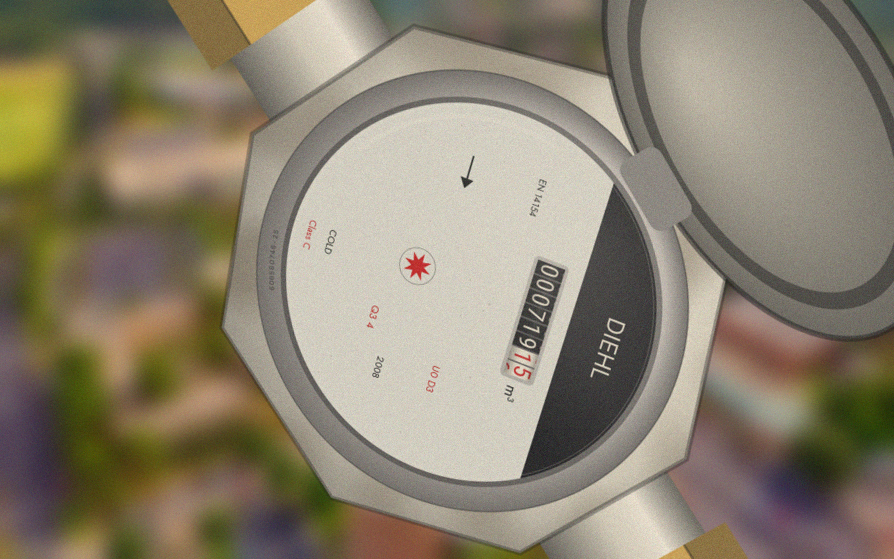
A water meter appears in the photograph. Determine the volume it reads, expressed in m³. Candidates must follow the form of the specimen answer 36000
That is 719.15
